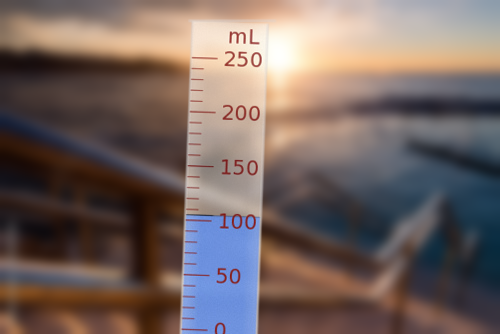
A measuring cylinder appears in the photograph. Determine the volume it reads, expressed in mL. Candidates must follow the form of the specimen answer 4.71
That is 105
